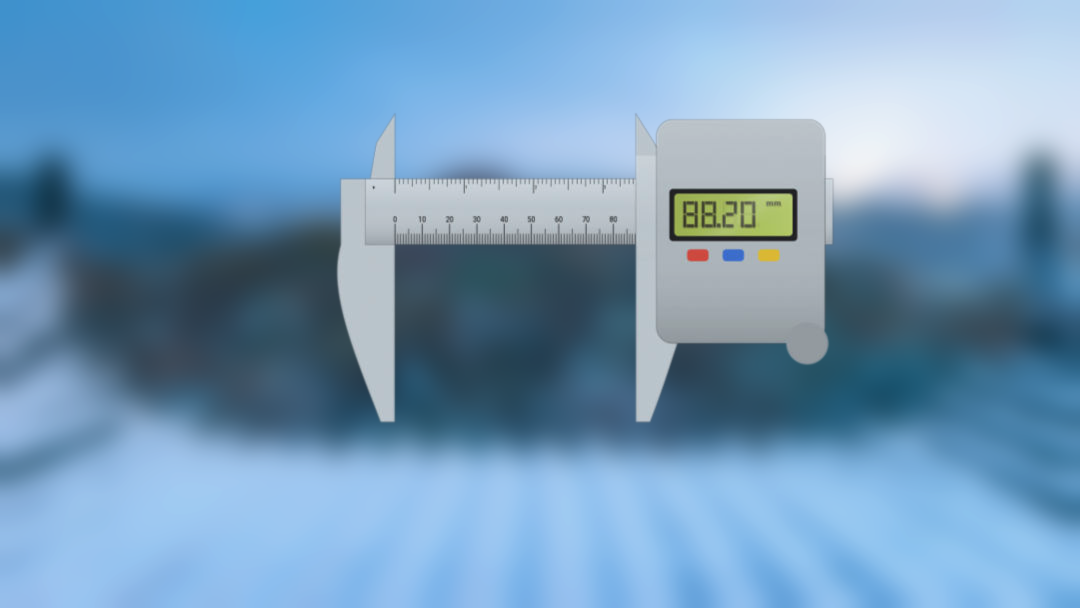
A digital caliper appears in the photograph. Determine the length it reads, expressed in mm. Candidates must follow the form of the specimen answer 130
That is 88.20
